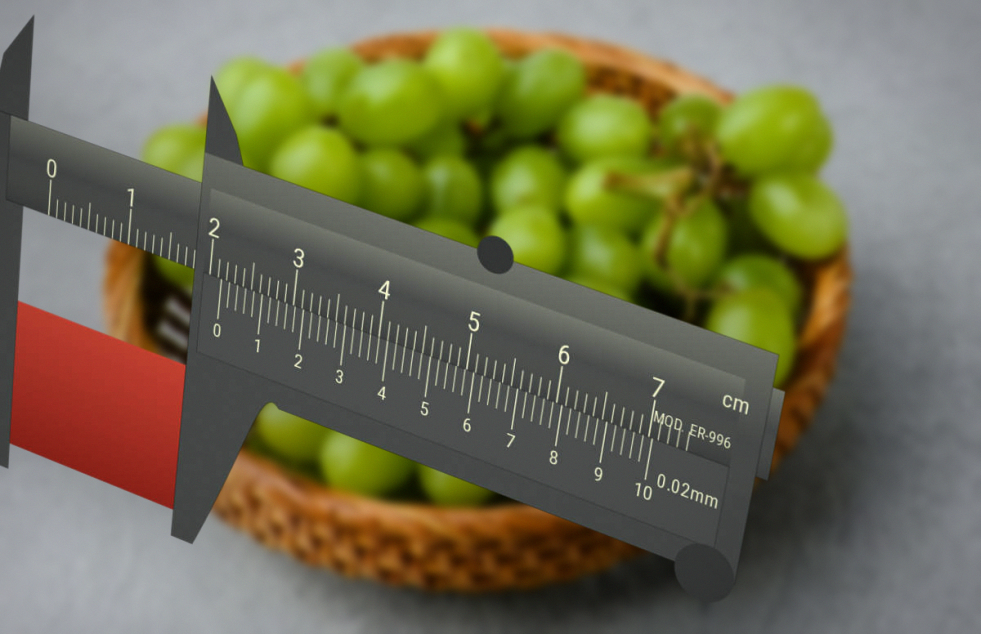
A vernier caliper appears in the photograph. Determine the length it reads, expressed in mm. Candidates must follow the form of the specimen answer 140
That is 21.4
